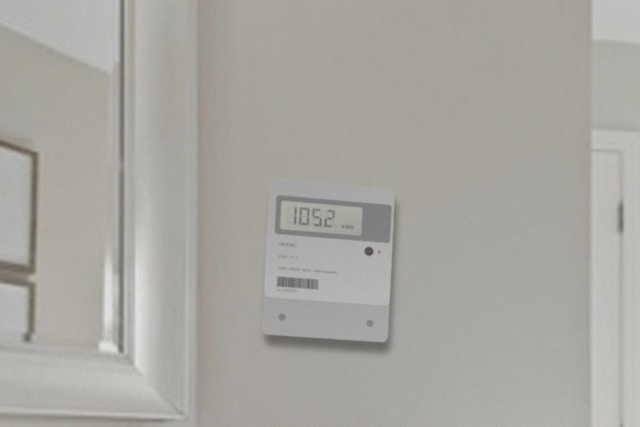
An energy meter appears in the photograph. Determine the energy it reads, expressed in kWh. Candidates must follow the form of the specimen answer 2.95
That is 1052
